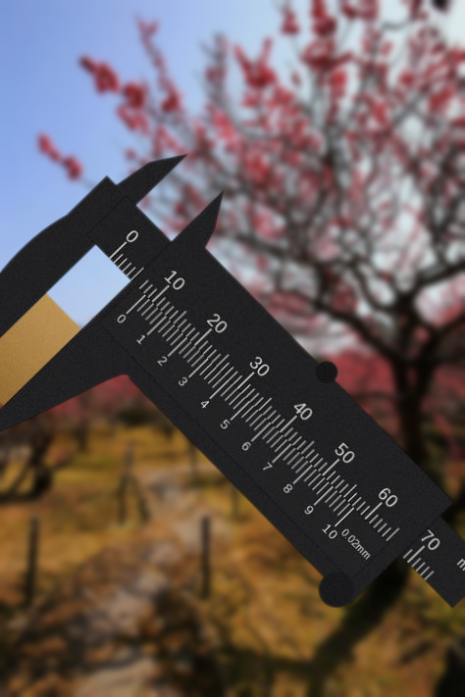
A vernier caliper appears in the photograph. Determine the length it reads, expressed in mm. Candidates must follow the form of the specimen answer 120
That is 8.4
